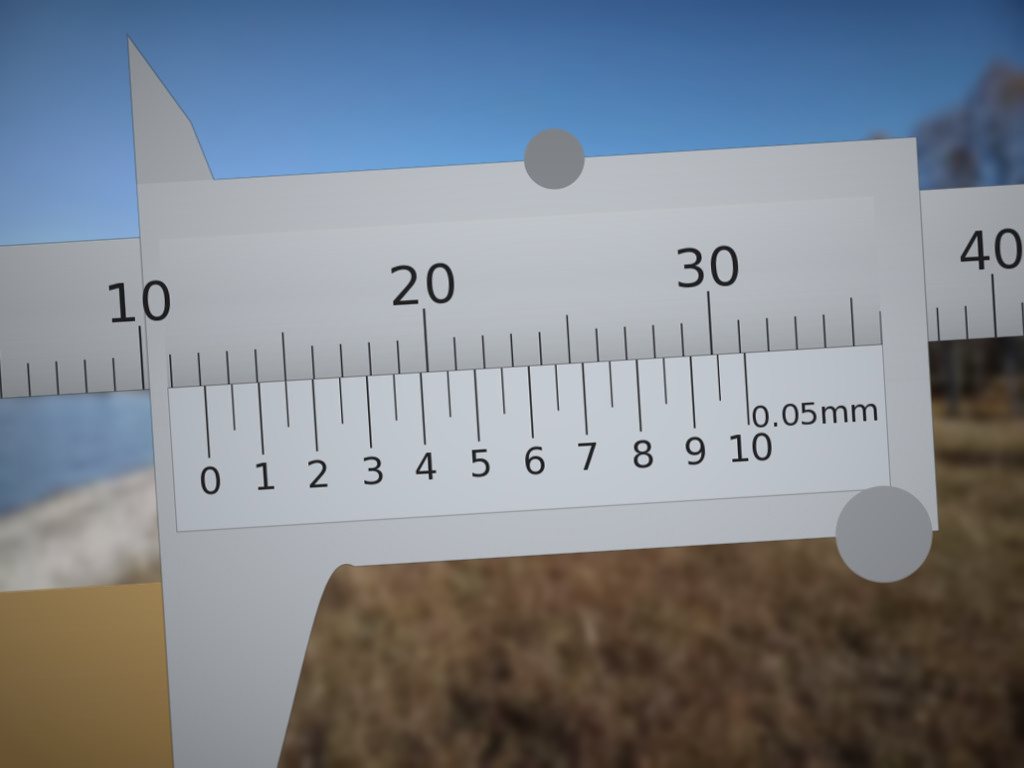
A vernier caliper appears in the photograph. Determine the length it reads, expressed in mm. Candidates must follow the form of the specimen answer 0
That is 12.15
